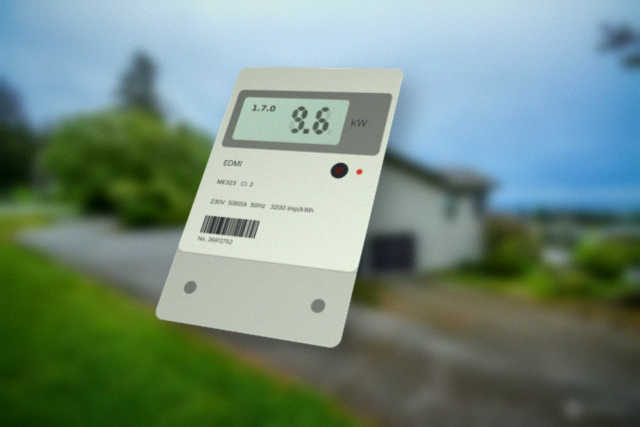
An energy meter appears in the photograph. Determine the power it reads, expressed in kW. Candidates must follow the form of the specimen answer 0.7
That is 9.6
